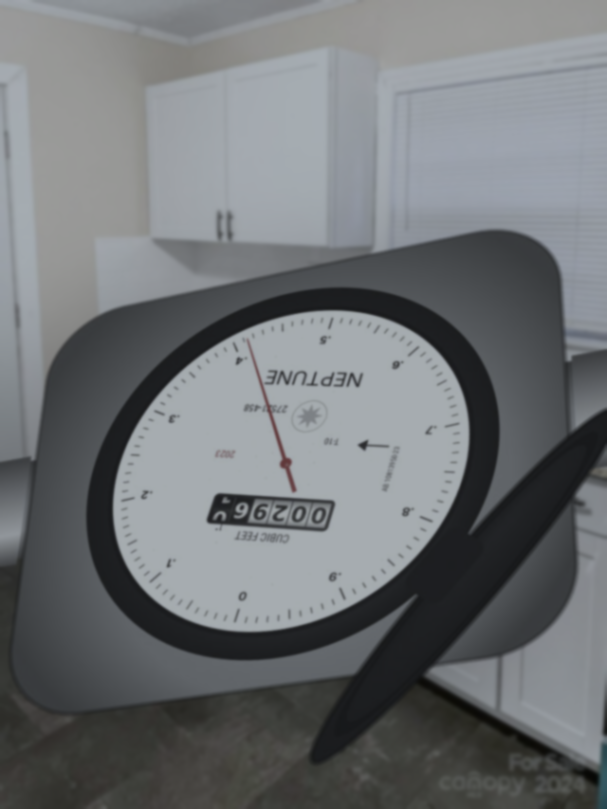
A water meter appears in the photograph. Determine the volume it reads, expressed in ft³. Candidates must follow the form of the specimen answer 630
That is 2960.41
